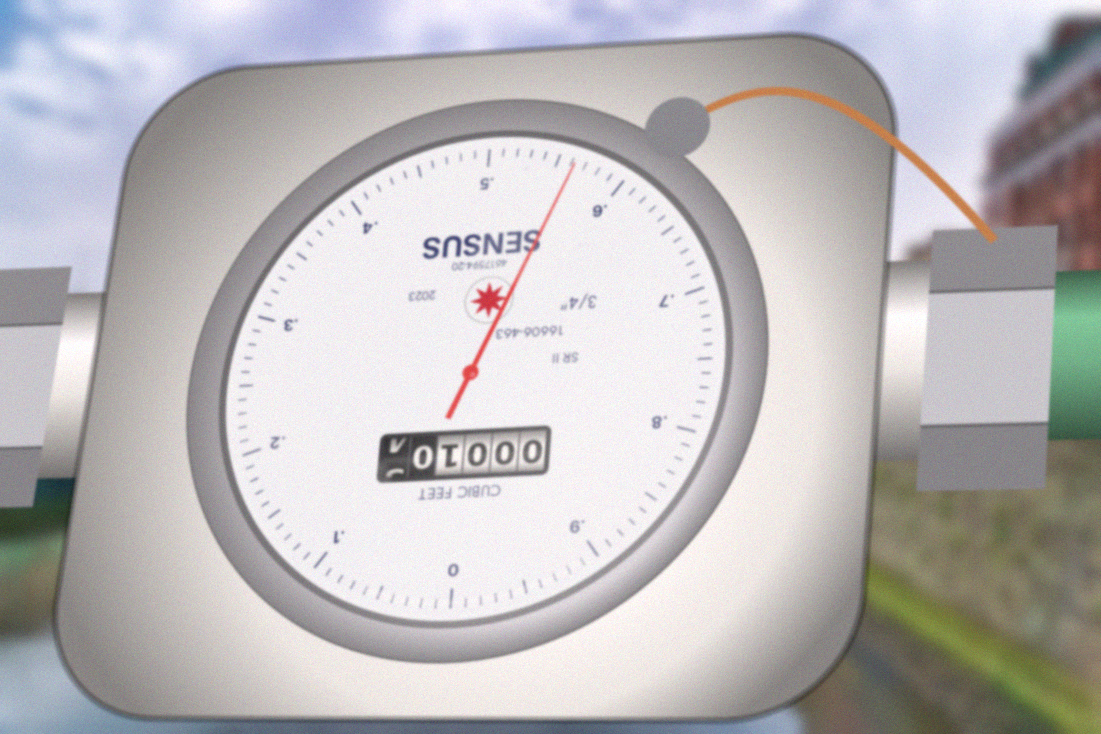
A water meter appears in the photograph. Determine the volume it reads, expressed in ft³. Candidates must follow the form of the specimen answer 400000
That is 103.56
